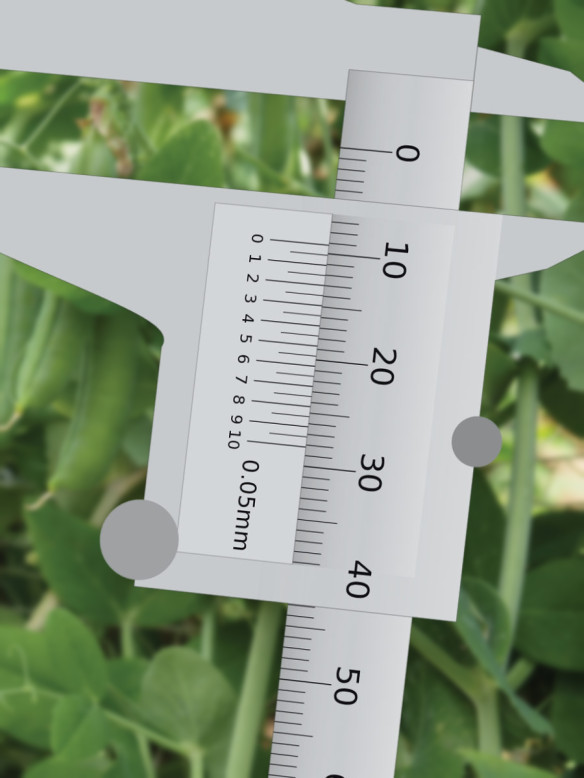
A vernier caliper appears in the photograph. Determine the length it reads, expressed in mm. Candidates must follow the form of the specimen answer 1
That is 9.2
